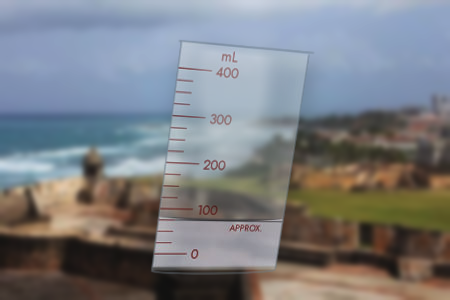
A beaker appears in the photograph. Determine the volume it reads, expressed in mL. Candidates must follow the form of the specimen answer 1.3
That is 75
